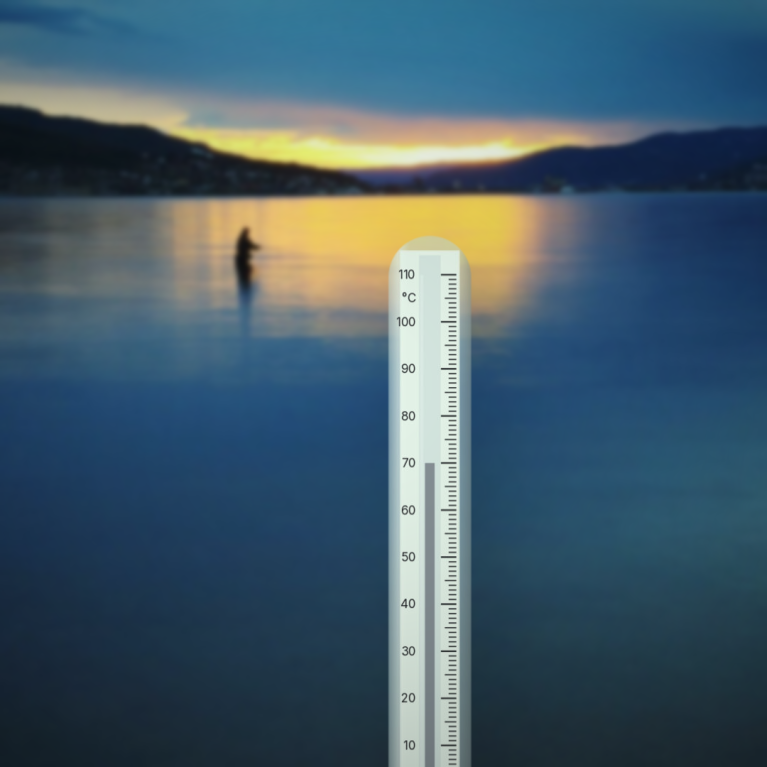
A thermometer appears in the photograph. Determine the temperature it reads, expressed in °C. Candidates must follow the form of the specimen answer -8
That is 70
